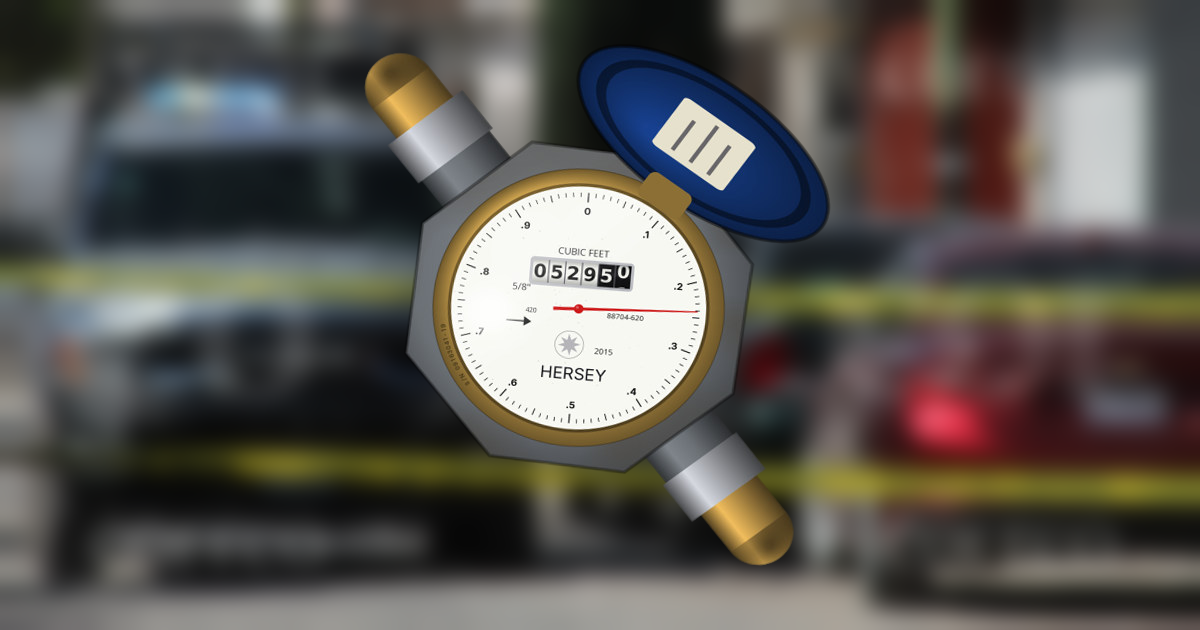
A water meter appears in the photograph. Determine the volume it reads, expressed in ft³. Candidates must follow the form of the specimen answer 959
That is 52950.24
